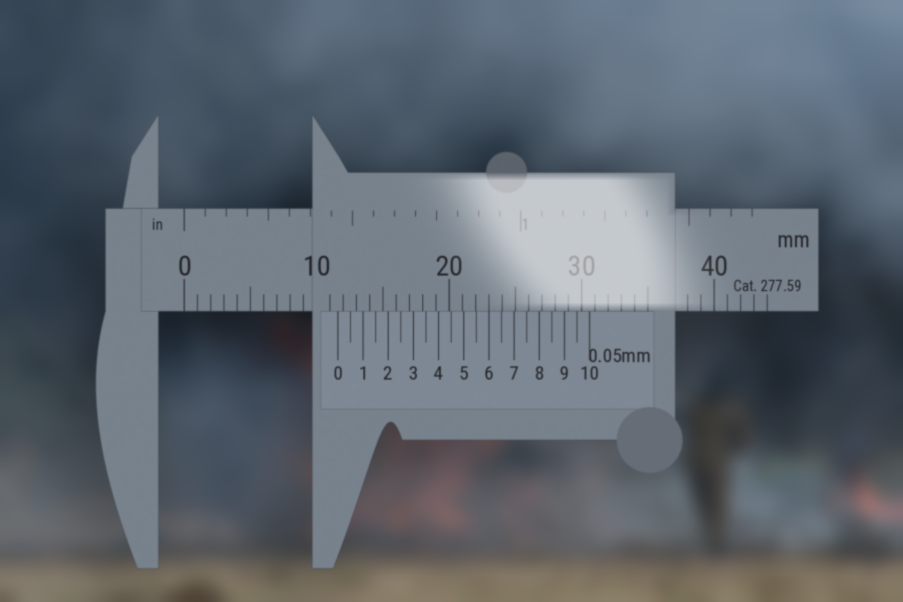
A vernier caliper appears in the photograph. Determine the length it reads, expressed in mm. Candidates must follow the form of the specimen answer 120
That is 11.6
